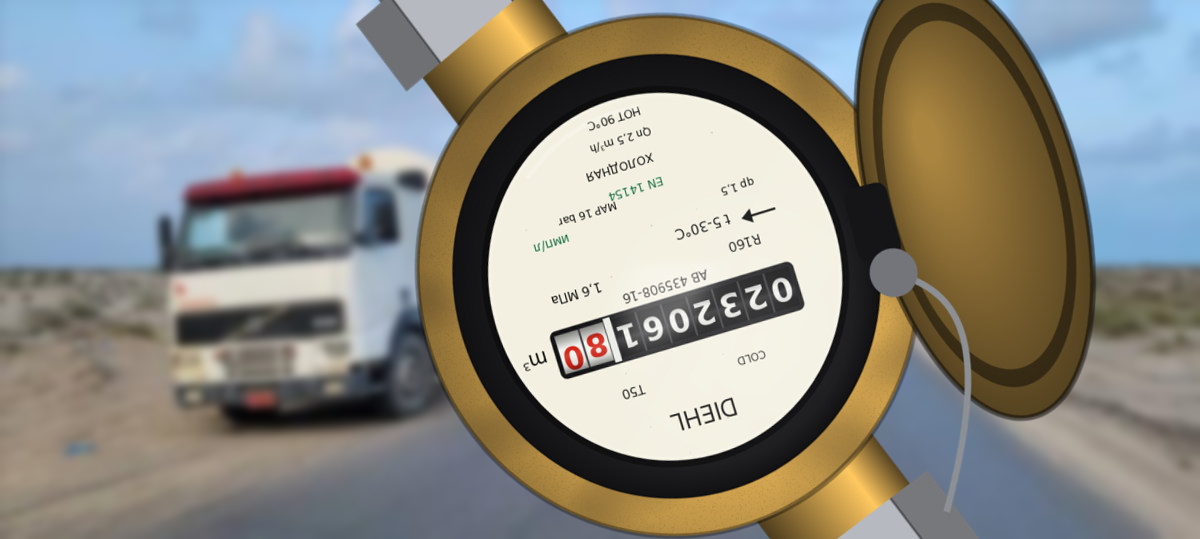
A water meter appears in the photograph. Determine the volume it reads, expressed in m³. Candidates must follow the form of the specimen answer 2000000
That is 232061.80
